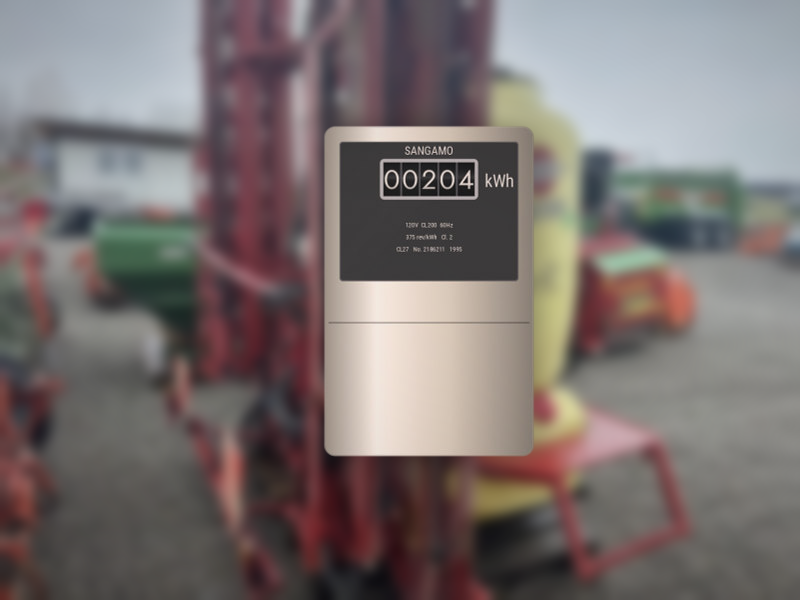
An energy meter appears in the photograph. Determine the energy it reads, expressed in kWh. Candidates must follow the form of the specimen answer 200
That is 204
